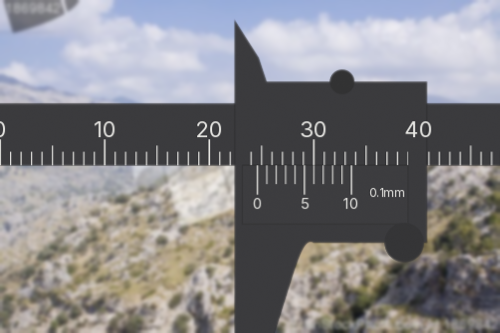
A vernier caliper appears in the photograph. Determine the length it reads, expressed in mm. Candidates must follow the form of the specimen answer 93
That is 24.6
